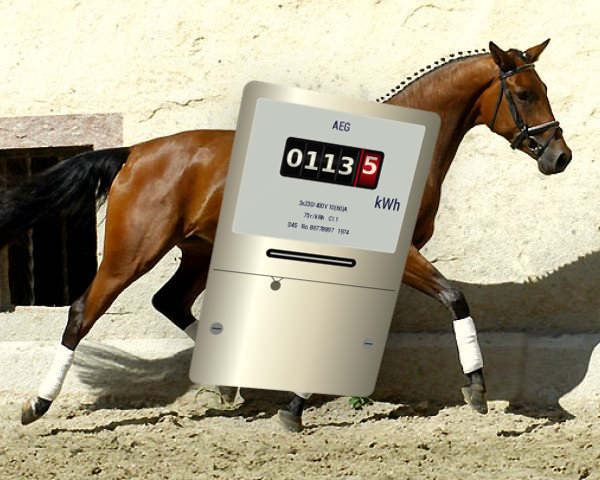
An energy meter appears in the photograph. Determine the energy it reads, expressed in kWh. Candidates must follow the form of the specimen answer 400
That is 113.5
